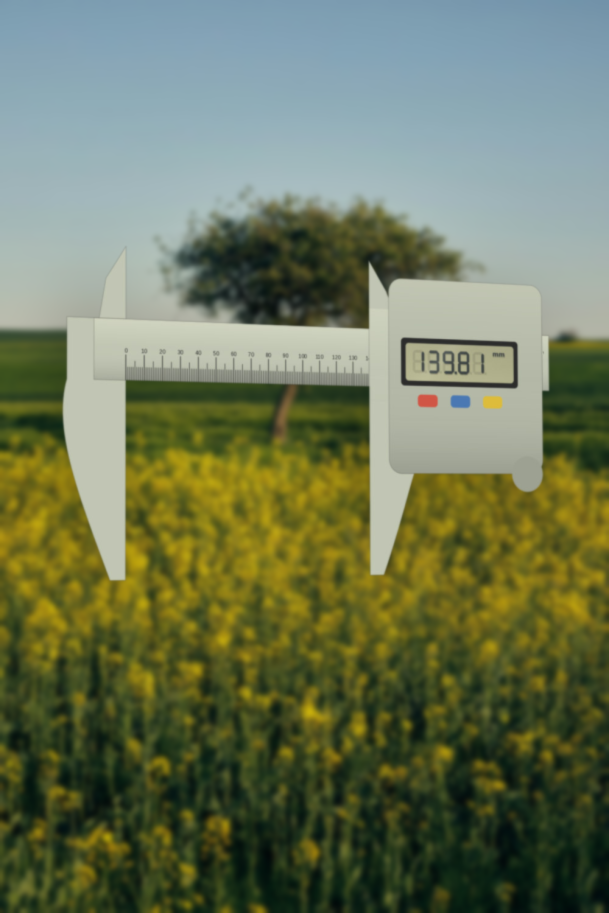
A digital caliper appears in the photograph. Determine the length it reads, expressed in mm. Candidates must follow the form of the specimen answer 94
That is 139.81
